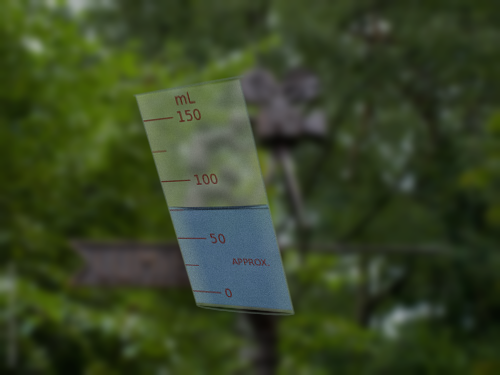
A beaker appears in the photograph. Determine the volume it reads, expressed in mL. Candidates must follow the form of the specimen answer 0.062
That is 75
